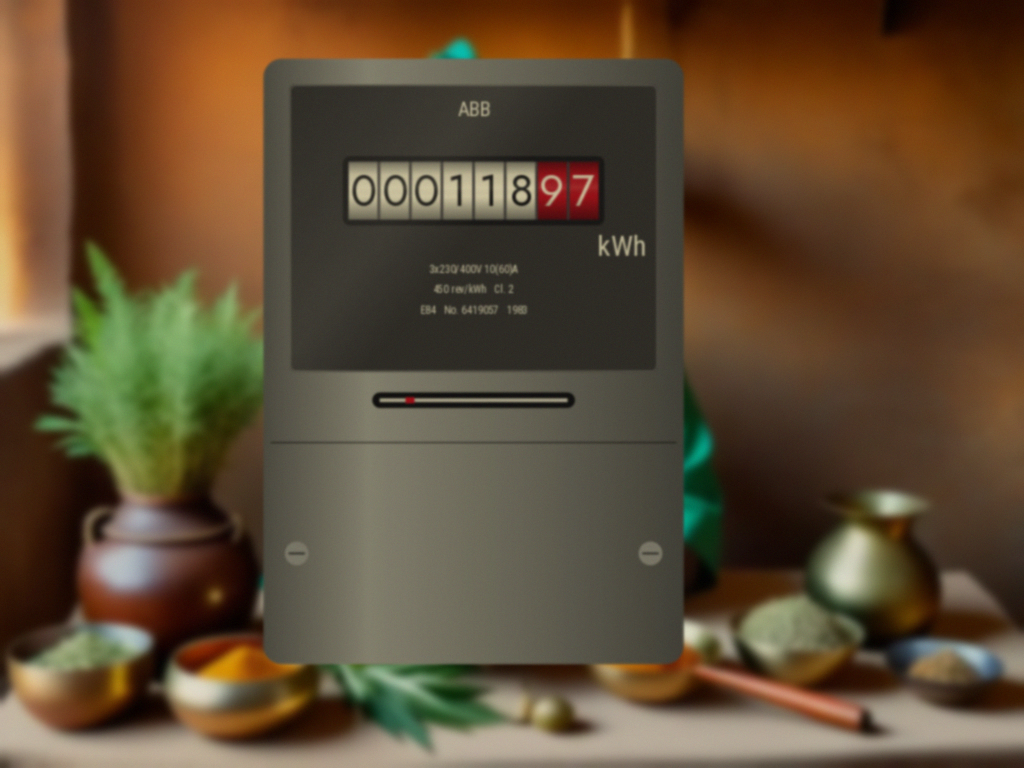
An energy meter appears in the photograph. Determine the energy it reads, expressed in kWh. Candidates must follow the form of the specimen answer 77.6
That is 118.97
